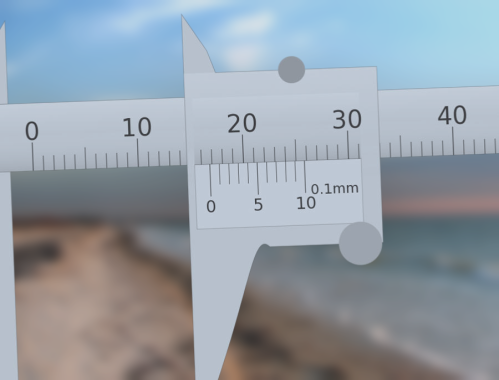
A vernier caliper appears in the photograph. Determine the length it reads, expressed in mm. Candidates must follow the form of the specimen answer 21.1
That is 16.8
